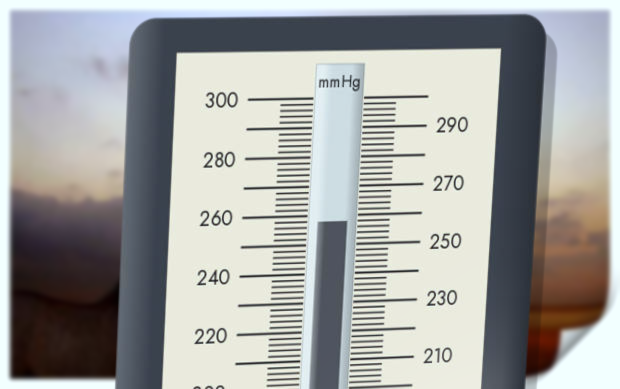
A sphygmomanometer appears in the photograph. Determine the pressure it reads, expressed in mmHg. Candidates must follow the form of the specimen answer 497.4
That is 258
